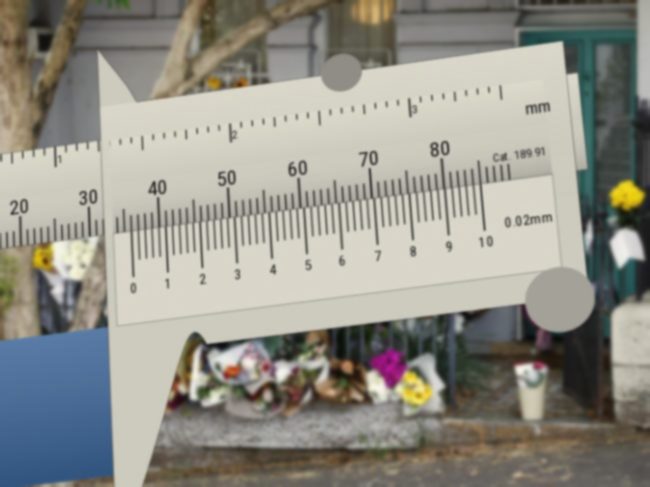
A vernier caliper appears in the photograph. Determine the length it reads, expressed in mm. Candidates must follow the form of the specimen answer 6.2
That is 36.0
